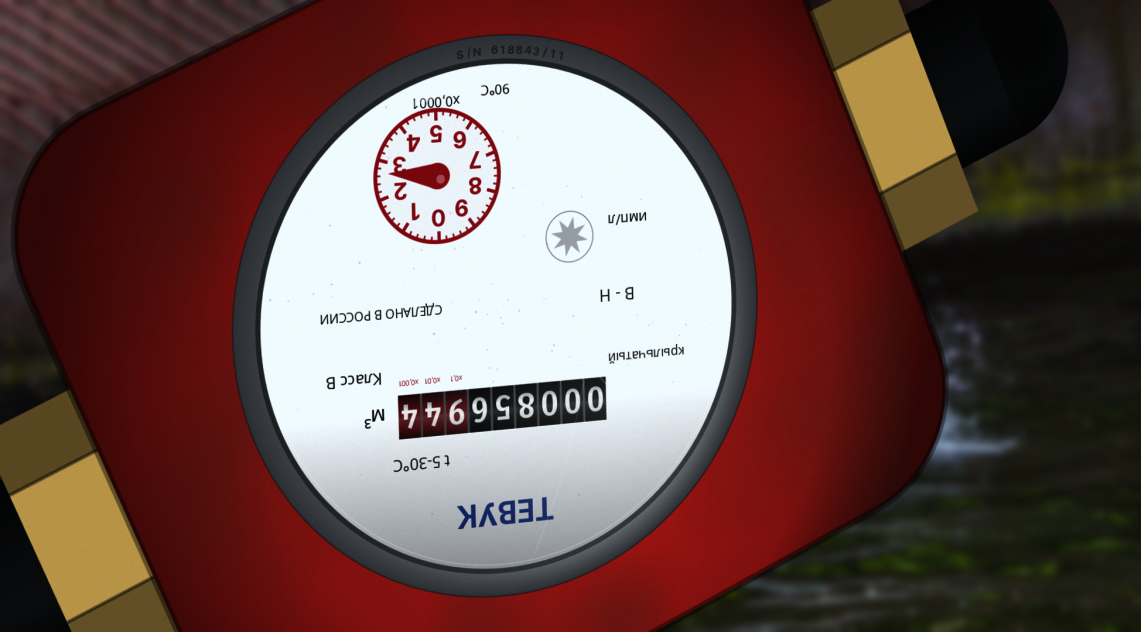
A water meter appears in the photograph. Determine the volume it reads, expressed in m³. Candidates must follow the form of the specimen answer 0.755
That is 856.9442
